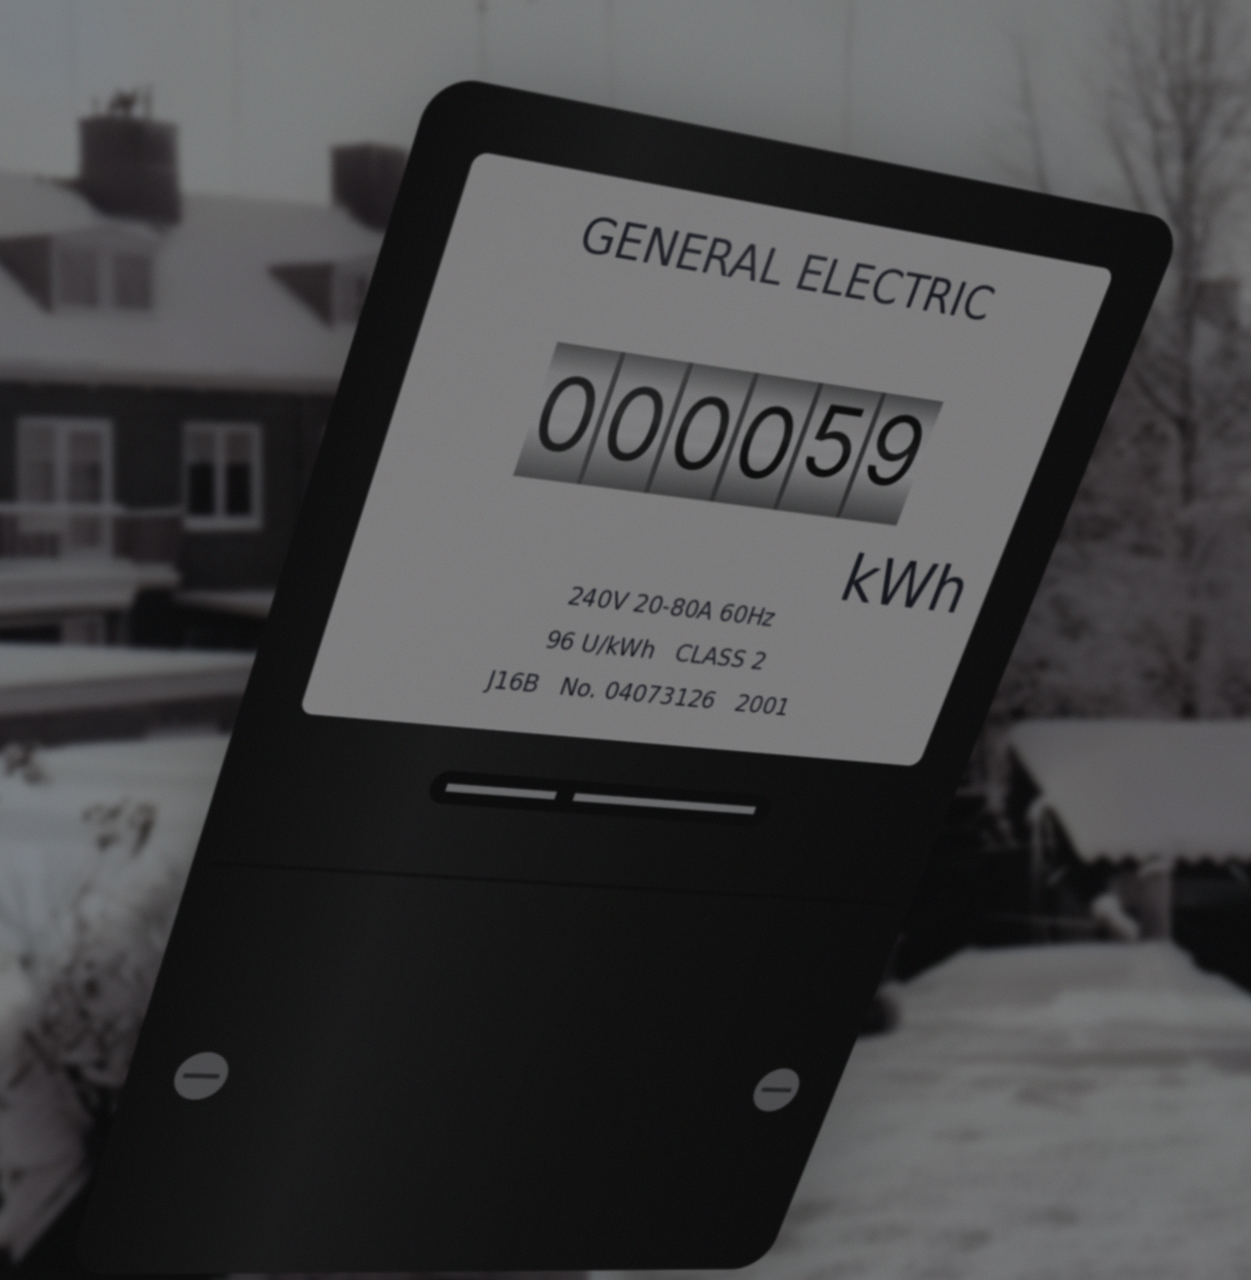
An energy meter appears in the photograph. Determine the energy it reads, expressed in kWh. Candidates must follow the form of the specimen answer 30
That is 59
